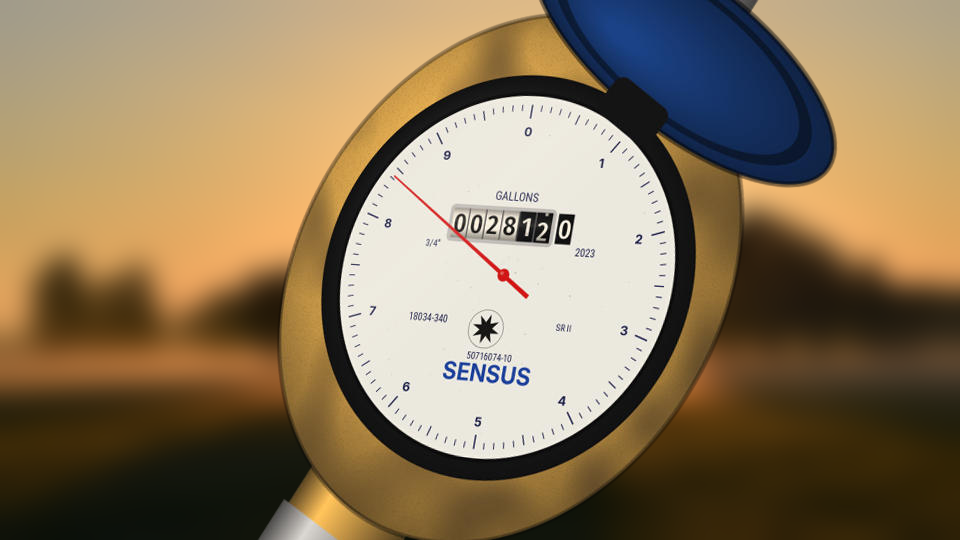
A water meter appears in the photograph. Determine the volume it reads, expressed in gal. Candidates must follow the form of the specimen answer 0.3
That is 28118.4
